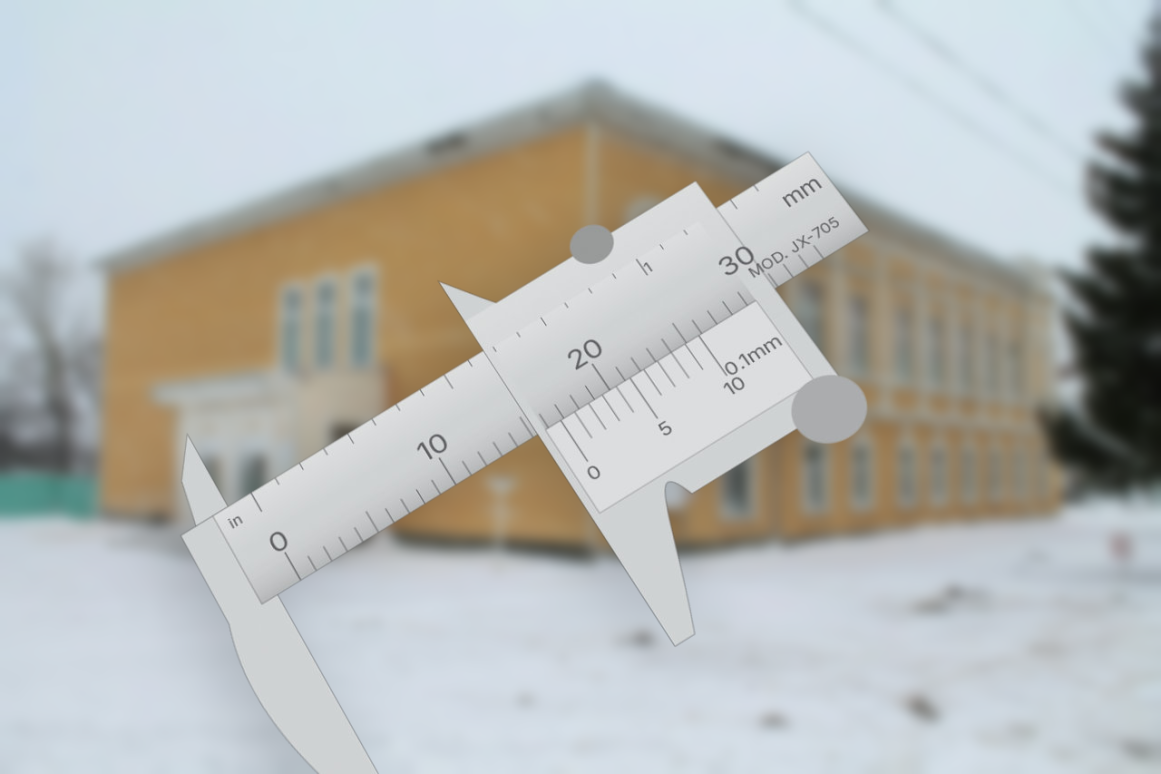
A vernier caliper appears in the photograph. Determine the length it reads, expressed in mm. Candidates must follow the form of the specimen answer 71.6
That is 16.8
